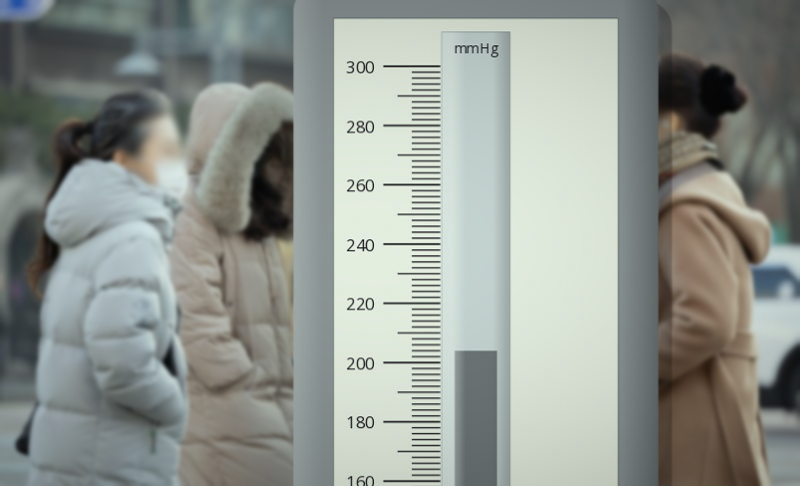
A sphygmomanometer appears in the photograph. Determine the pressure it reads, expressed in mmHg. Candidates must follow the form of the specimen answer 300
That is 204
